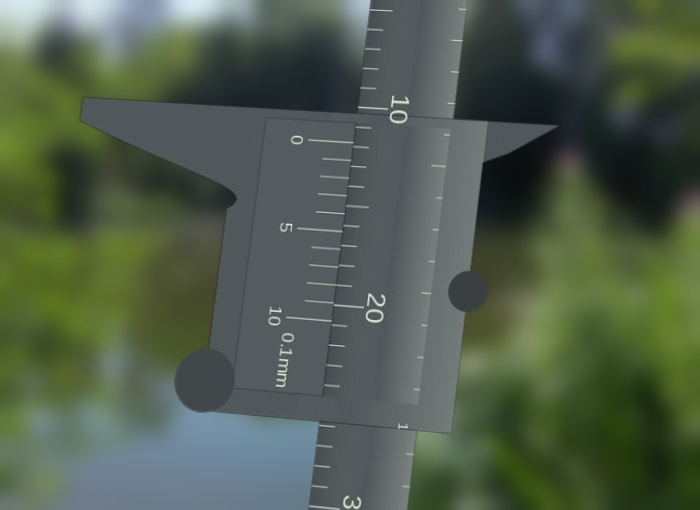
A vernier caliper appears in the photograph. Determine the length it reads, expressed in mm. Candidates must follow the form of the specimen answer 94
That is 11.8
